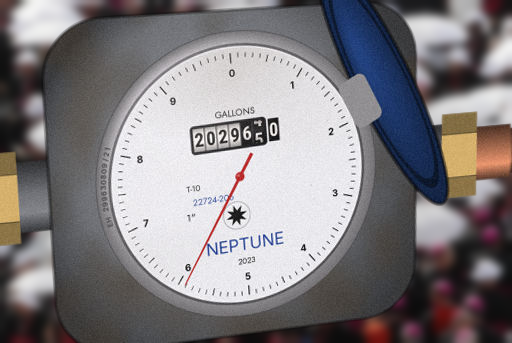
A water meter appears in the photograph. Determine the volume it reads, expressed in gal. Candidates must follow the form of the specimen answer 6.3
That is 2029645.9
